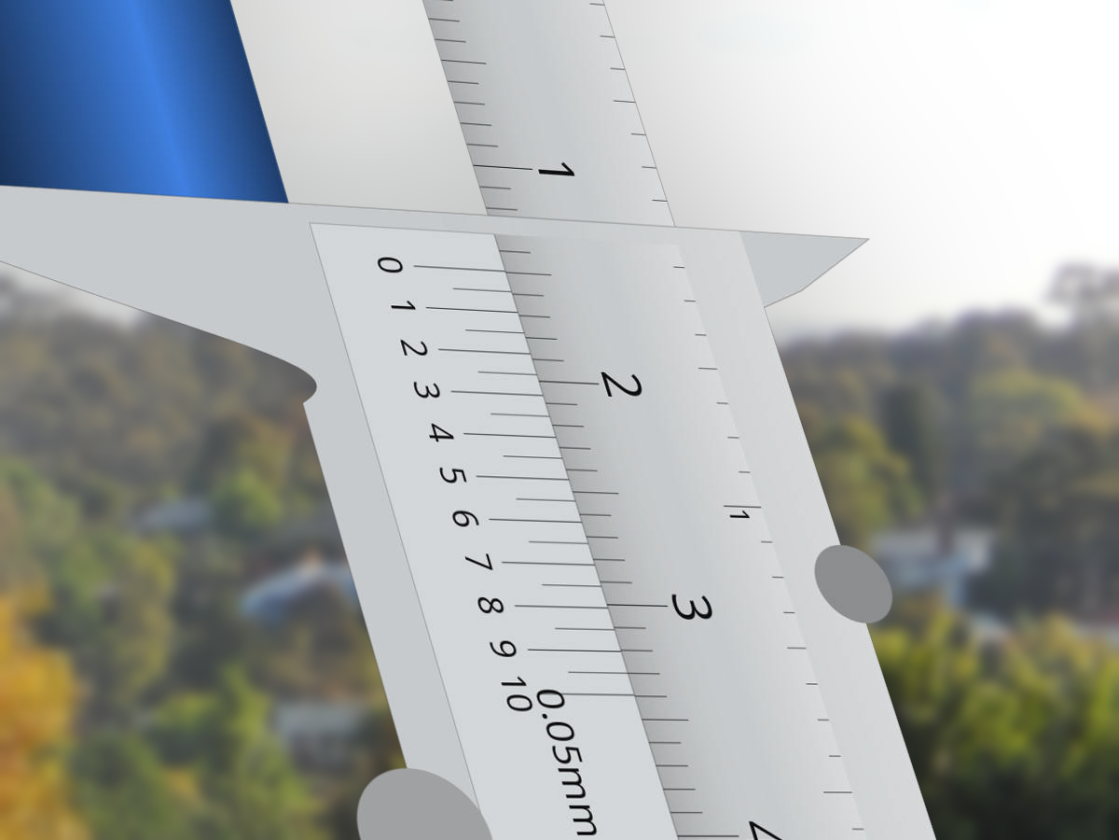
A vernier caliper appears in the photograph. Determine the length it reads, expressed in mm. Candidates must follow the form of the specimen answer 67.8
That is 14.95
